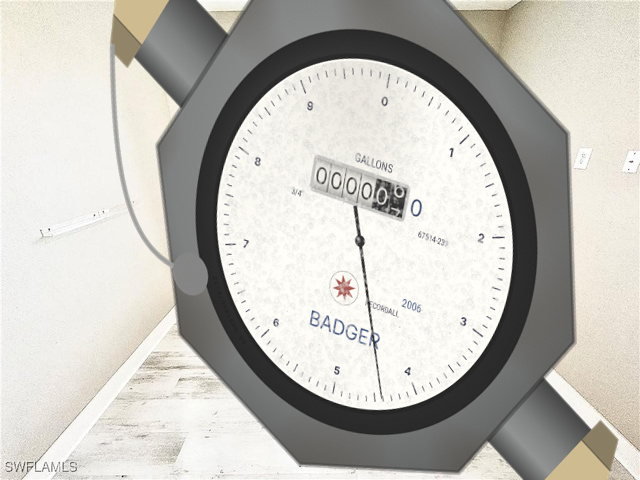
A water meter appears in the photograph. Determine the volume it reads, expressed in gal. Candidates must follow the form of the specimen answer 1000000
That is 64.4
